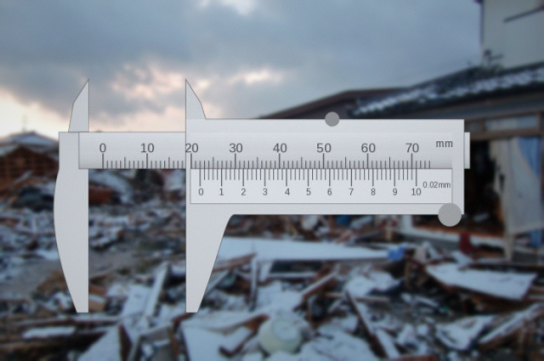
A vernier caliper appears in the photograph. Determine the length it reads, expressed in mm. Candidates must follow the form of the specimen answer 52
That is 22.0
